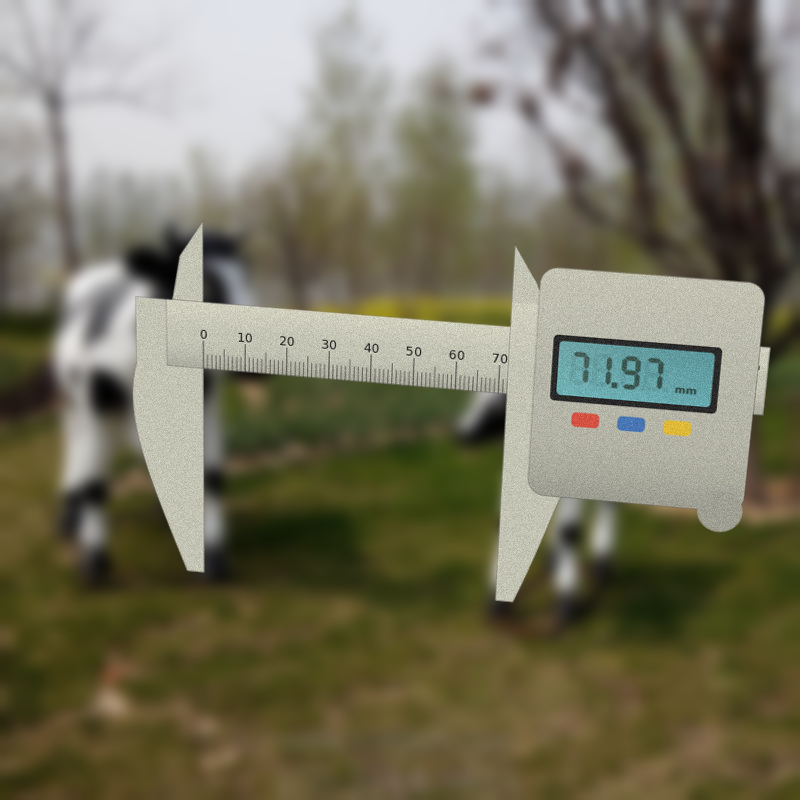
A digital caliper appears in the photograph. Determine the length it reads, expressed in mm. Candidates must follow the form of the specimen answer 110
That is 71.97
